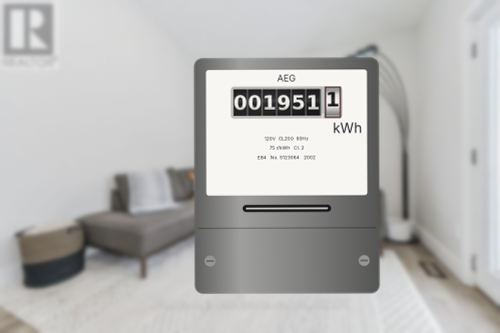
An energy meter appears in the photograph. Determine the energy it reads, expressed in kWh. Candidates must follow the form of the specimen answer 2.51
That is 1951.1
